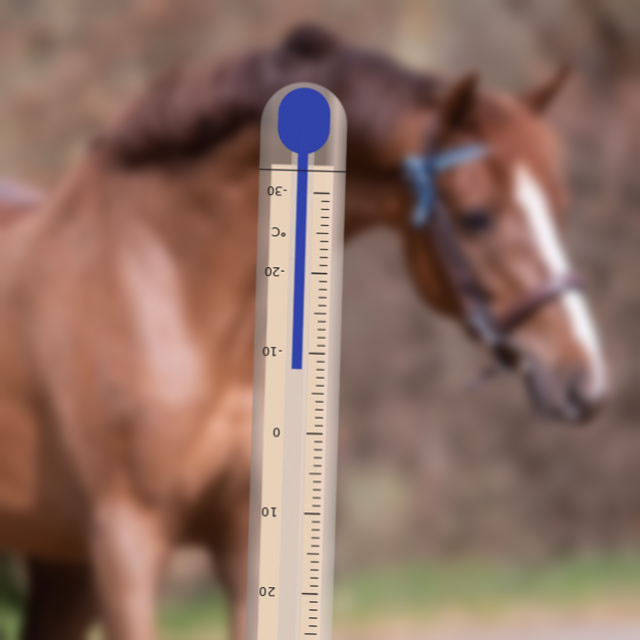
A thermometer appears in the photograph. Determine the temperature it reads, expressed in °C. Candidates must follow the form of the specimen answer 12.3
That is -8
